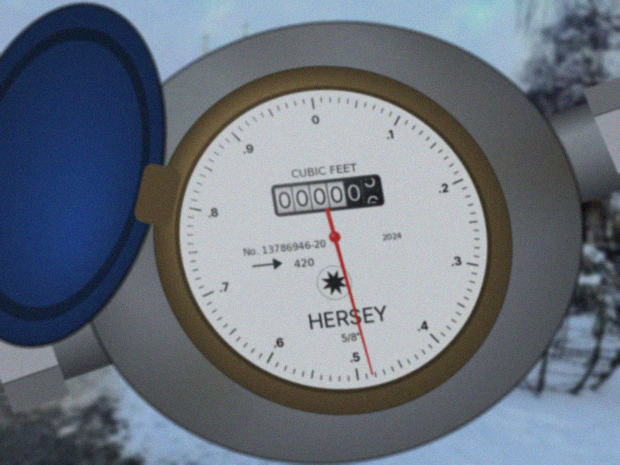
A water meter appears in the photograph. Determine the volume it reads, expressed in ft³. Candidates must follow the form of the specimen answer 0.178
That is 5.48
